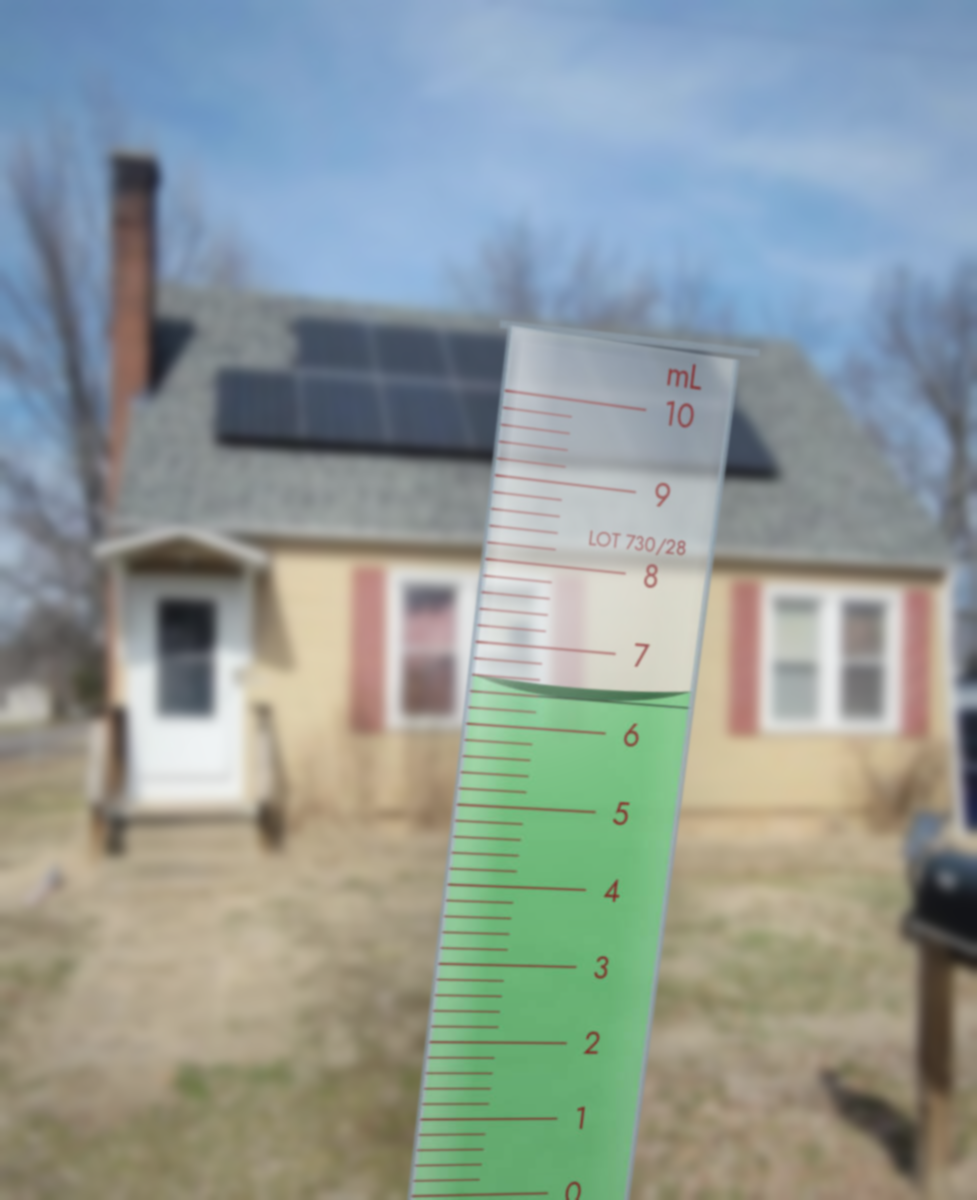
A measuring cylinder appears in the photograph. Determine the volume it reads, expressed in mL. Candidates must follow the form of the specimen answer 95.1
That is 6.4
